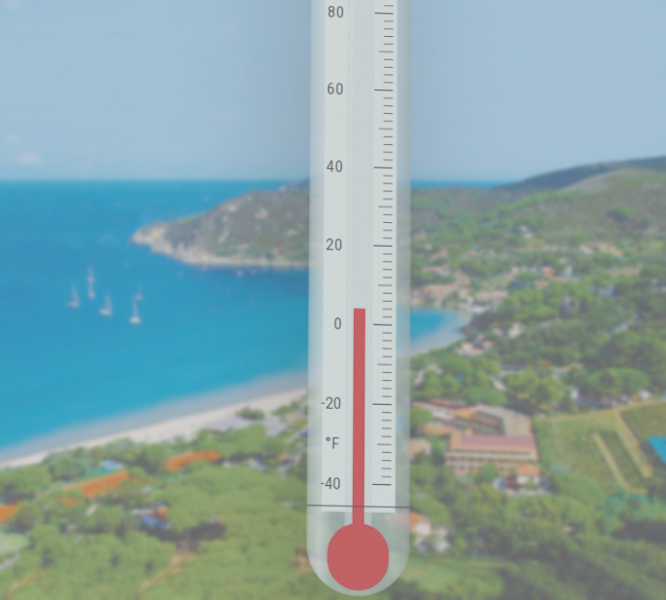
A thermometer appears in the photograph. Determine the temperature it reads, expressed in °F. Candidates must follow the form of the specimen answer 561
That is 4
